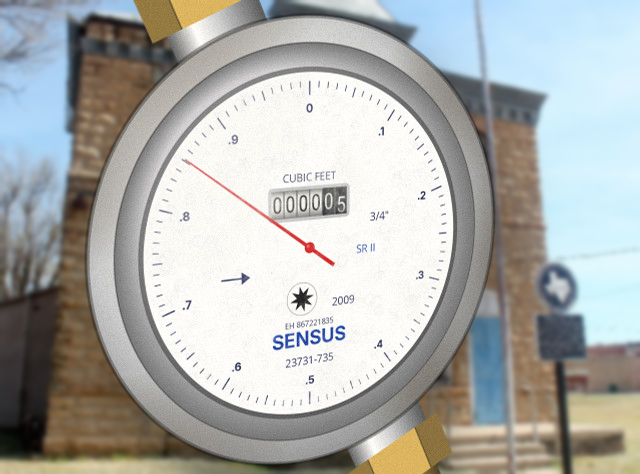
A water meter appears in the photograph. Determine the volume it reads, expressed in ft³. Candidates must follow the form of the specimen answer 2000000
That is 4.85
